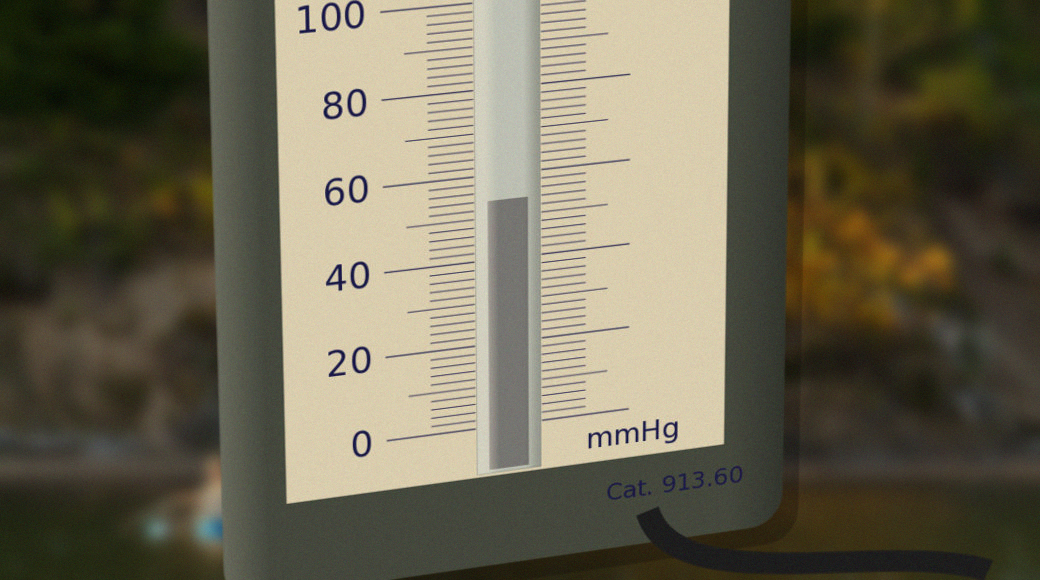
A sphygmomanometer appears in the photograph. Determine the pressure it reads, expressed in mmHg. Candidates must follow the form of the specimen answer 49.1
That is 54
